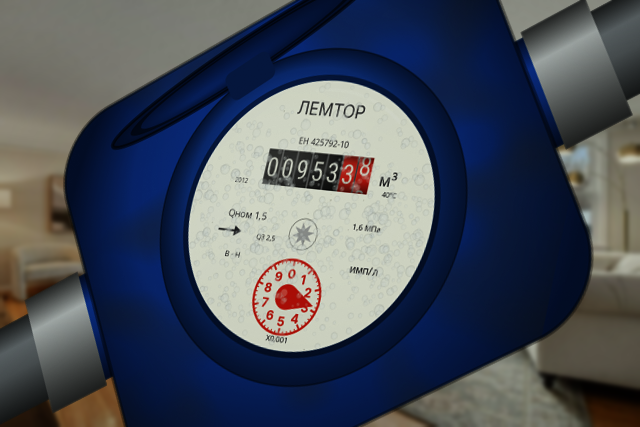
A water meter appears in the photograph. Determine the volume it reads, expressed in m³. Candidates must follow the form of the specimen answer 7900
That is 953.382
